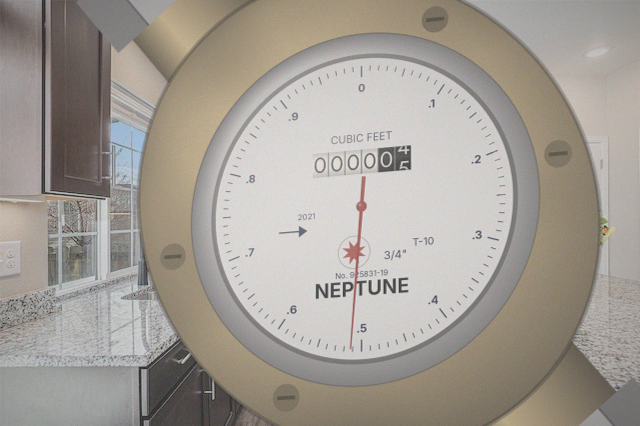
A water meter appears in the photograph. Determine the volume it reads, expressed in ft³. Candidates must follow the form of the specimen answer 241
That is 4.51
